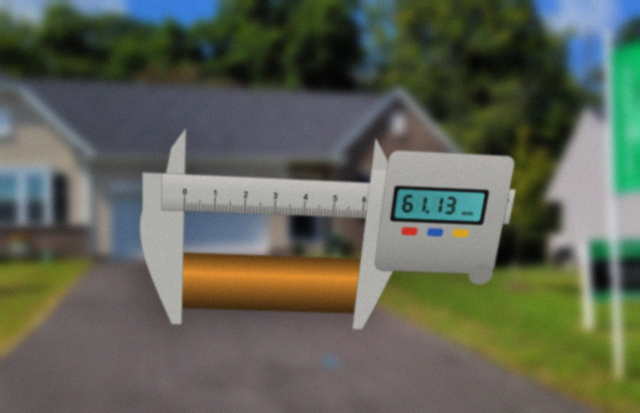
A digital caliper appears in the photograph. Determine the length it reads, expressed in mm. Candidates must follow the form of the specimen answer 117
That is 61.13
